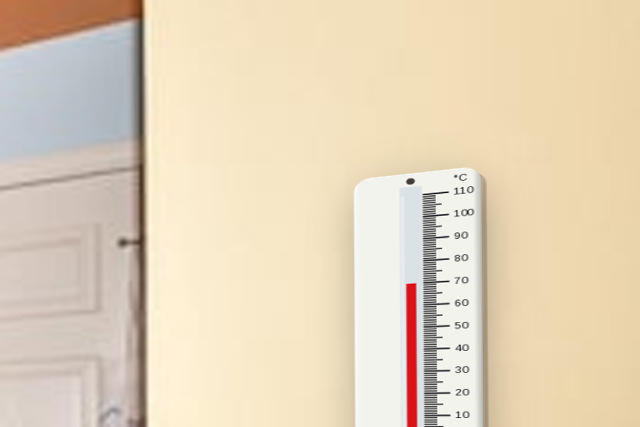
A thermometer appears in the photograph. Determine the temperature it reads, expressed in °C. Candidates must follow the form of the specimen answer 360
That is 70
